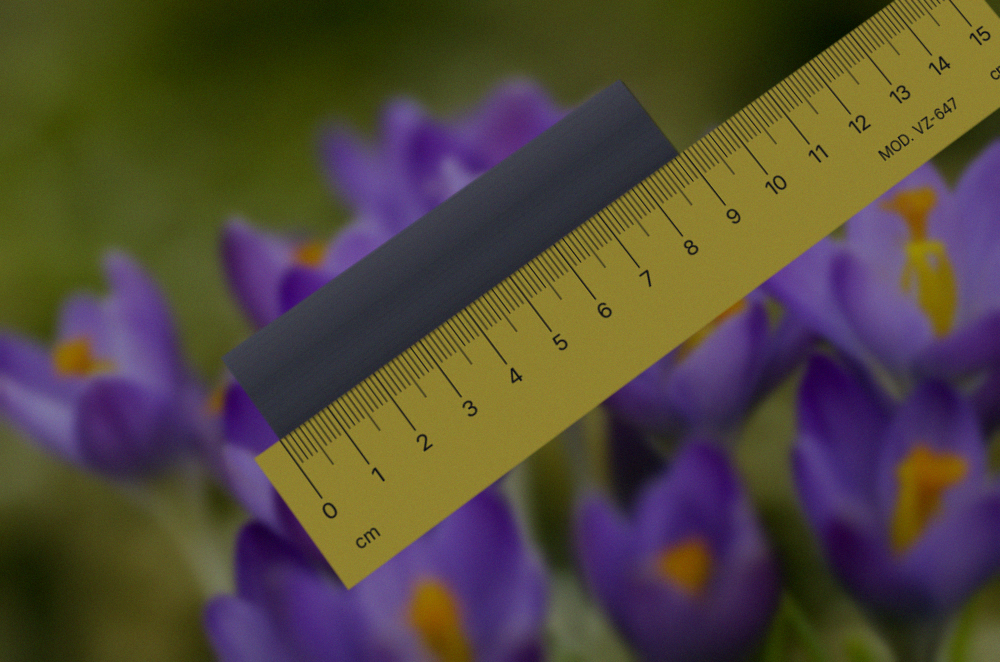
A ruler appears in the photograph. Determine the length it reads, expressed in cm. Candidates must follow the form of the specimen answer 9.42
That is 8.9
